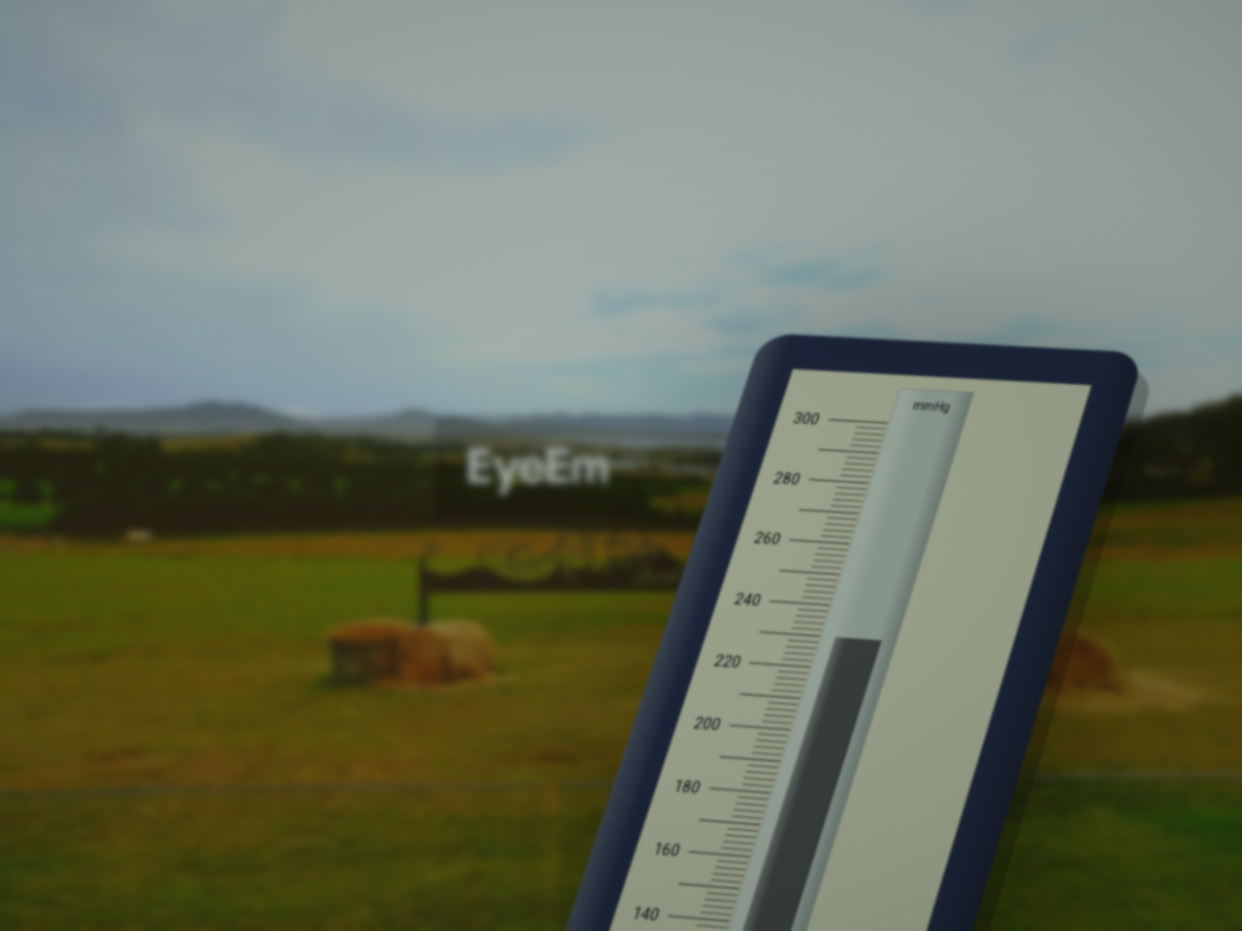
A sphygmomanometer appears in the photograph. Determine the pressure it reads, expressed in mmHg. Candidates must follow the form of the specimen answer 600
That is 230
